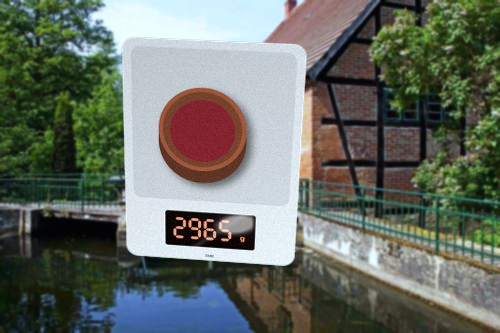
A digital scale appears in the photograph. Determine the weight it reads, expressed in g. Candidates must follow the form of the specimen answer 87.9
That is 2965
